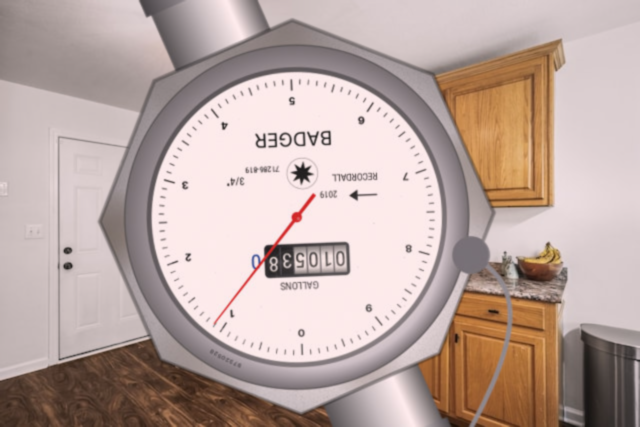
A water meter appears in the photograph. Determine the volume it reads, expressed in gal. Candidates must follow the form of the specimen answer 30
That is 105381.1
